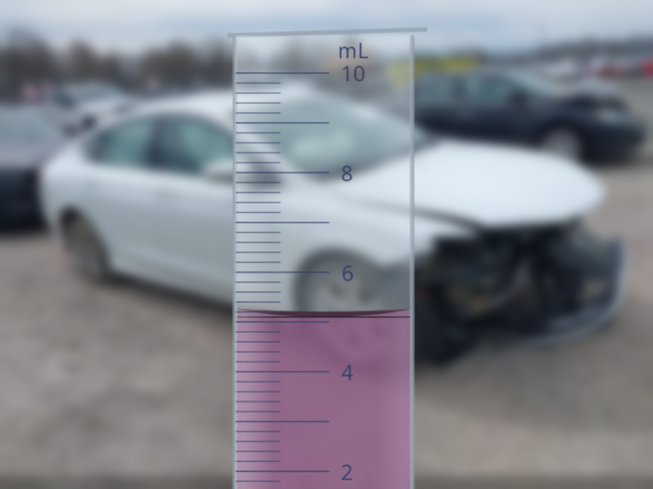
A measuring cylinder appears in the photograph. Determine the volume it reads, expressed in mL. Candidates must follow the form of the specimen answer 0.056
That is 5.1
